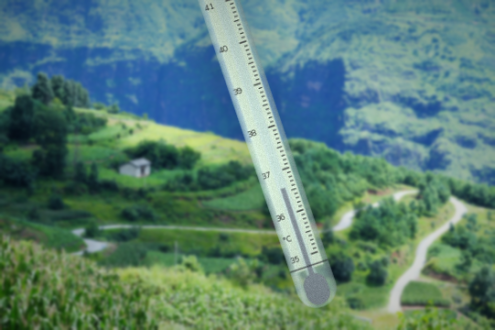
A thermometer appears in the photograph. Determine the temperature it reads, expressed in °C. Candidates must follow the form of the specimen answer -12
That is 36.6
